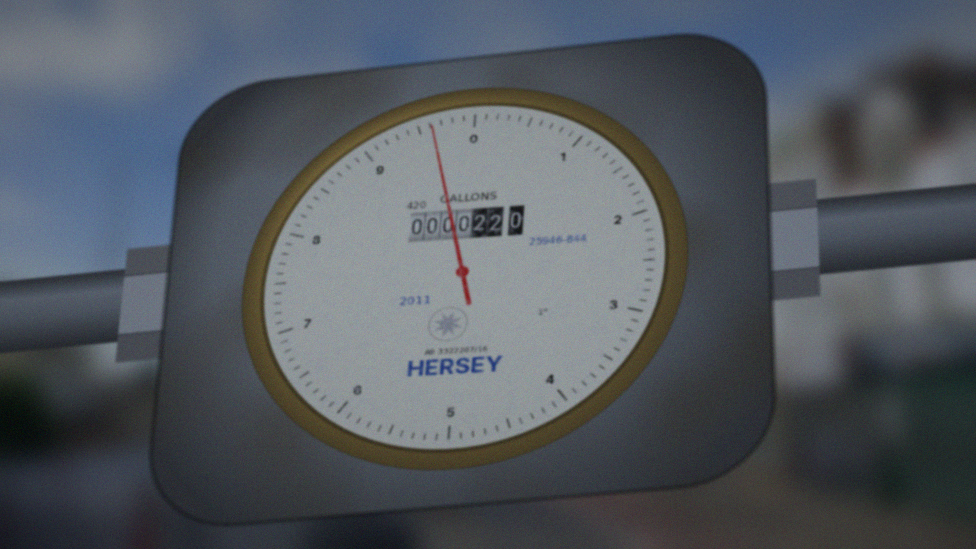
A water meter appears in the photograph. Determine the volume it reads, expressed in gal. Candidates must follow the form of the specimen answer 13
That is 219.6
